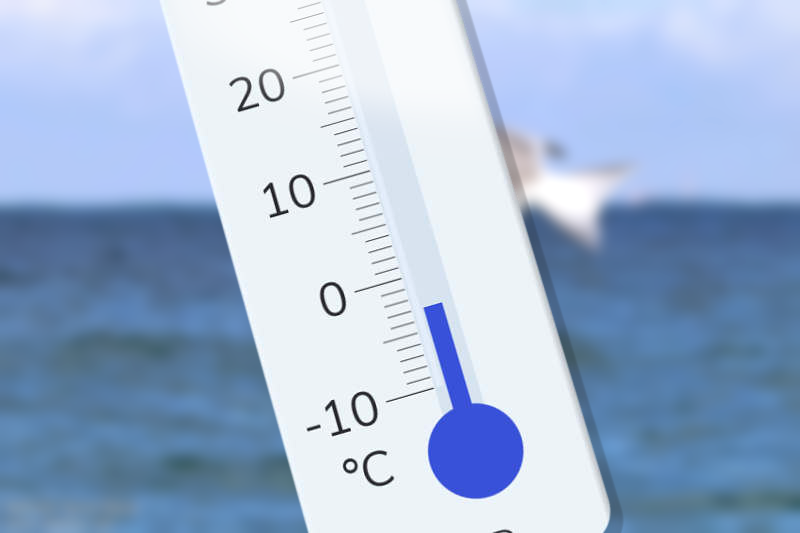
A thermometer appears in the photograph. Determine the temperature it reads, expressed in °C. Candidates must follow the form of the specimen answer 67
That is -3
